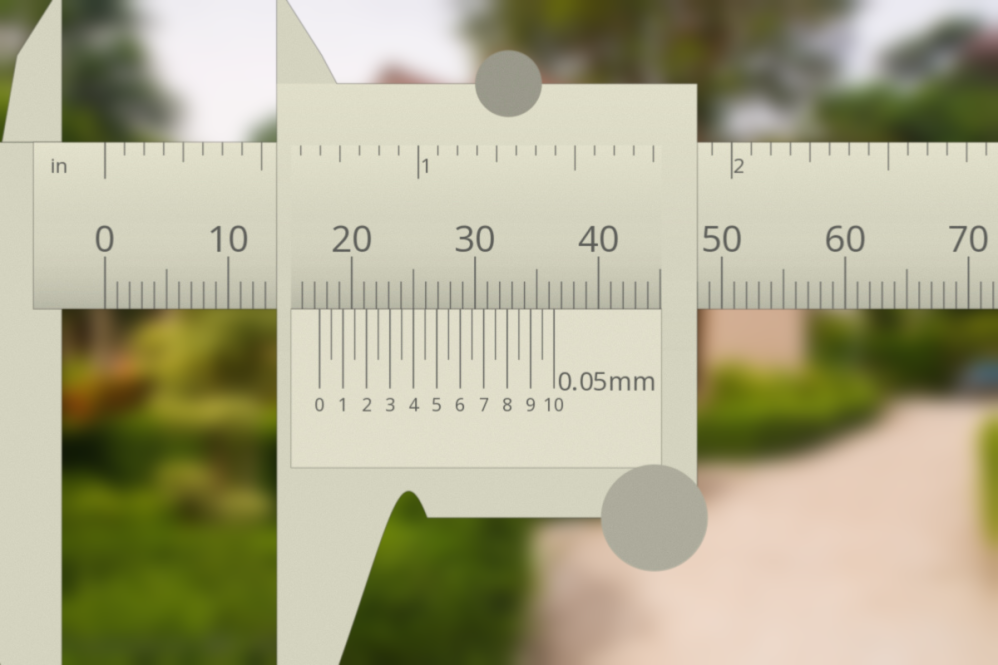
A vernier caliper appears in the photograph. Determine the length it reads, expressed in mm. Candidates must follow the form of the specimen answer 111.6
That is 17.4
